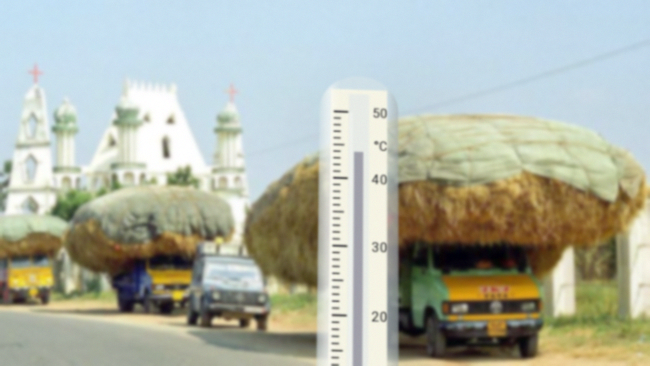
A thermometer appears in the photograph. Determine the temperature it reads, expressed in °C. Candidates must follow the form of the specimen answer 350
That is 44
